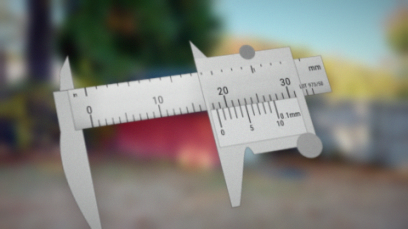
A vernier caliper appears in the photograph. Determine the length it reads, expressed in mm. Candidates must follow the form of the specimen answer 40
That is 18.4
